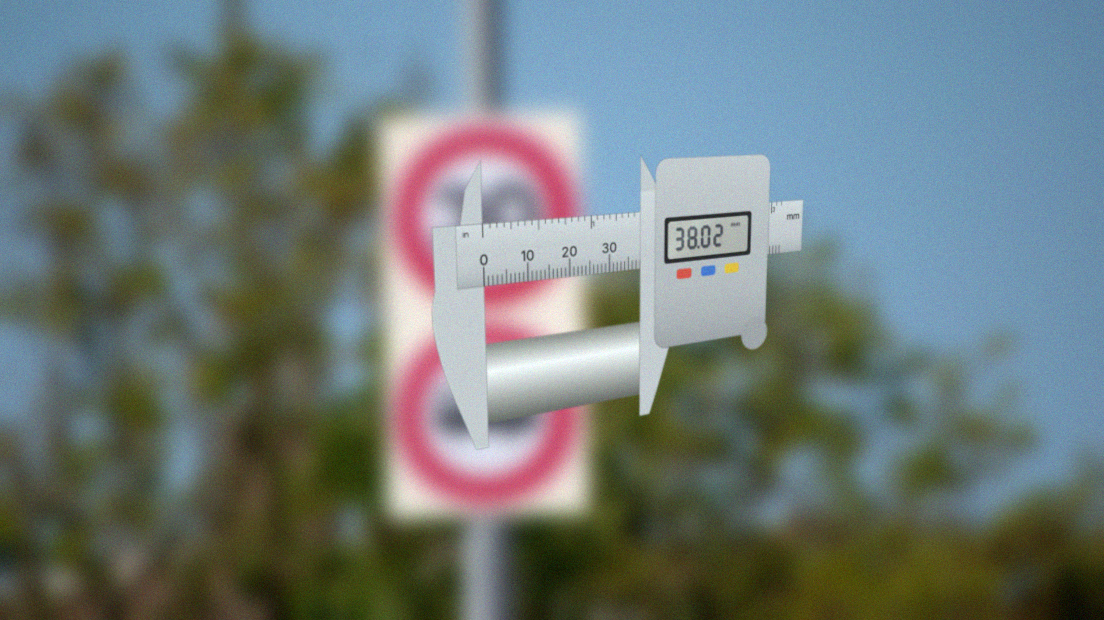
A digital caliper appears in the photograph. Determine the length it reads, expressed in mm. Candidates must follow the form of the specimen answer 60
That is 38.02
